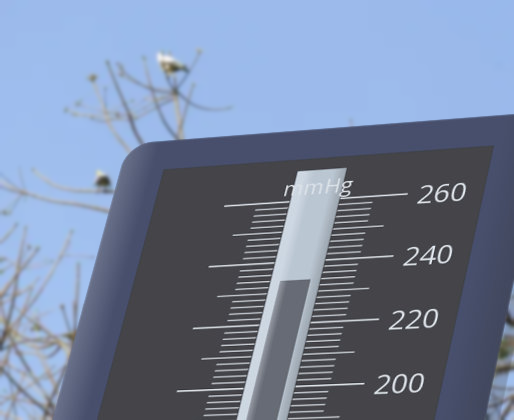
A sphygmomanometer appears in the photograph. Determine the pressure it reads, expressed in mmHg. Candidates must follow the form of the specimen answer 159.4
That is 234
